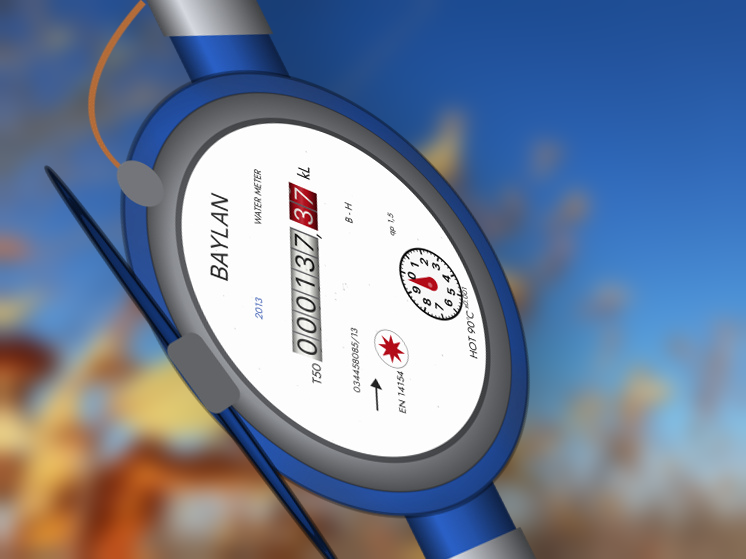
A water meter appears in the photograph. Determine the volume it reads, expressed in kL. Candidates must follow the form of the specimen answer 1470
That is 137.369
